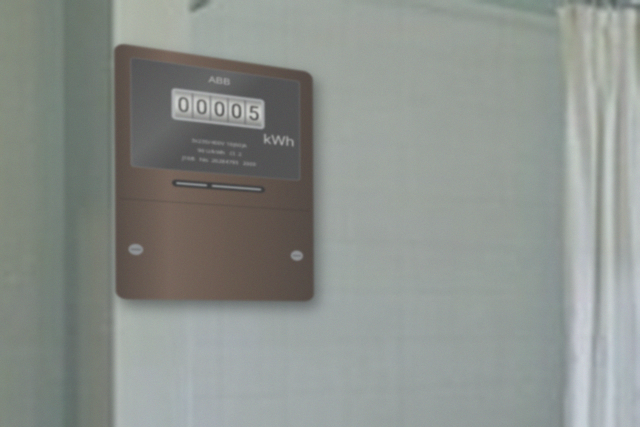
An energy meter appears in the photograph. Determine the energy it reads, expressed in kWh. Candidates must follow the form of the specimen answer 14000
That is 5
